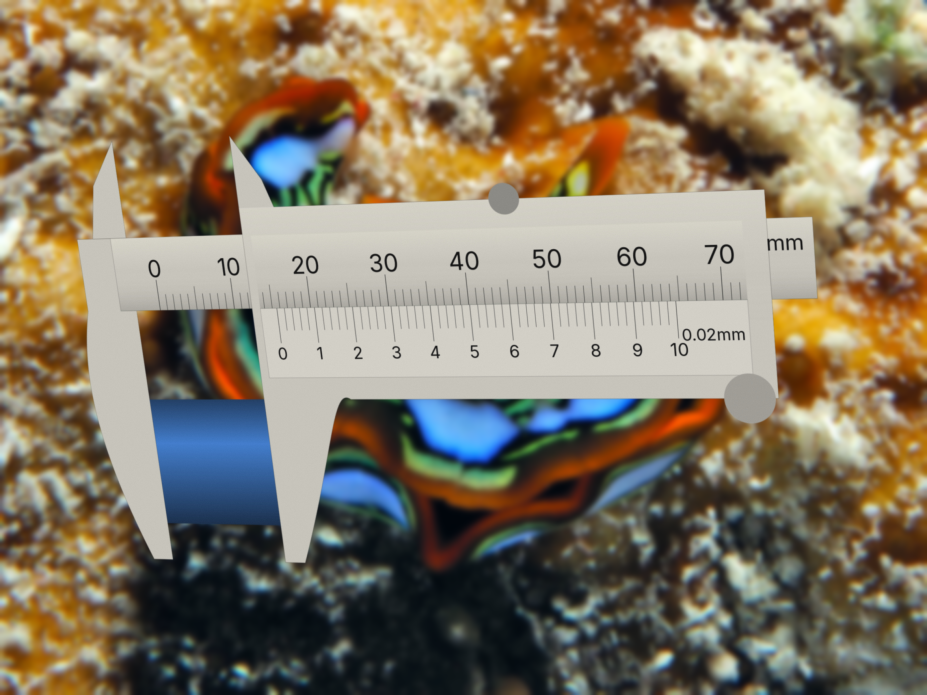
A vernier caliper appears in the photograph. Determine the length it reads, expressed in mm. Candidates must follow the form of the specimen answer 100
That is 15.6
